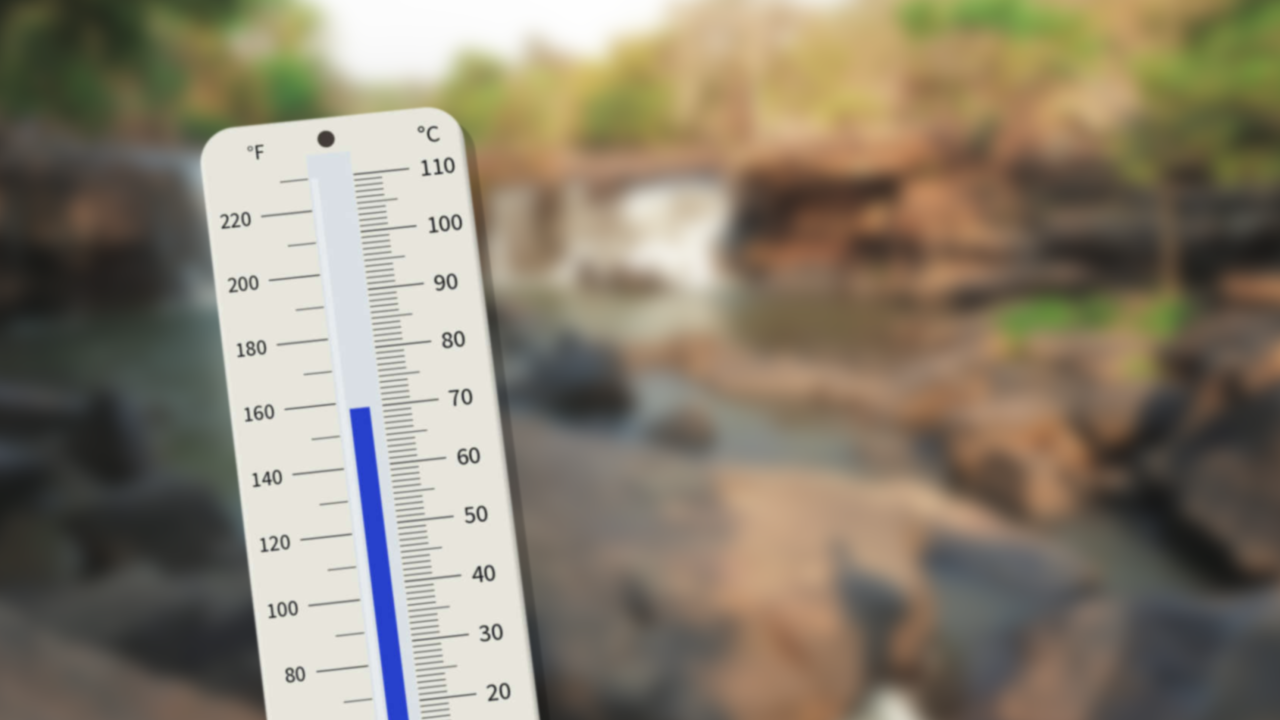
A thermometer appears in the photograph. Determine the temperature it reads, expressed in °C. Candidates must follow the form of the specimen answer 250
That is 70
